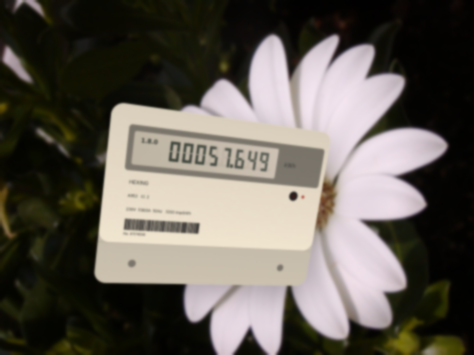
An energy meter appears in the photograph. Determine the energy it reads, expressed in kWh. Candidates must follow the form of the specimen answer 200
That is 57.649
